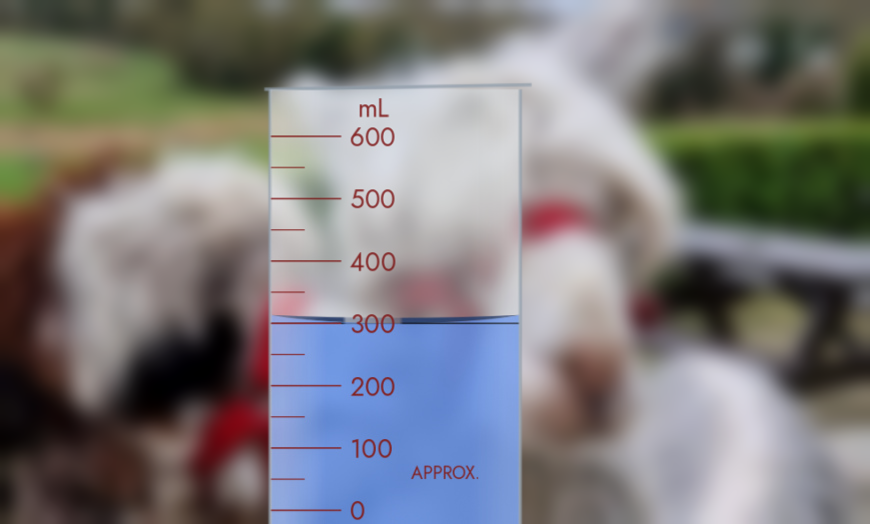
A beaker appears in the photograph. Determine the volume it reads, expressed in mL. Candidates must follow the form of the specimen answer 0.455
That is 300
